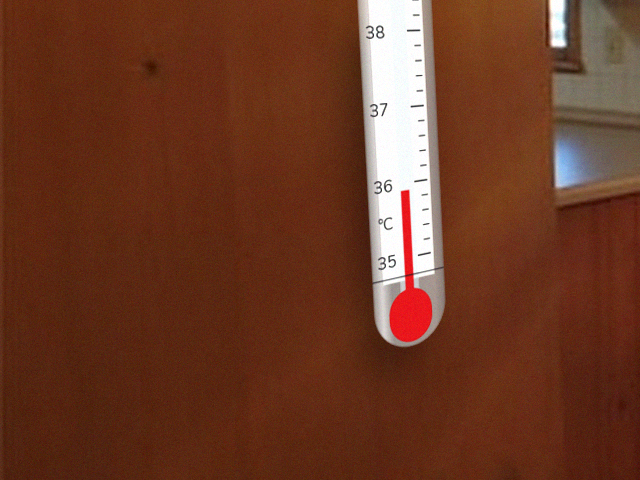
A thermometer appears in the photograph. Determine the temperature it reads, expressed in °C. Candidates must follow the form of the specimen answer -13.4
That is 35.9
